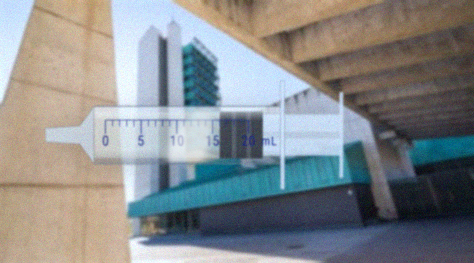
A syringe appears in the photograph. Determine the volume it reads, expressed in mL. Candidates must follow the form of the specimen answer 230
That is 16
